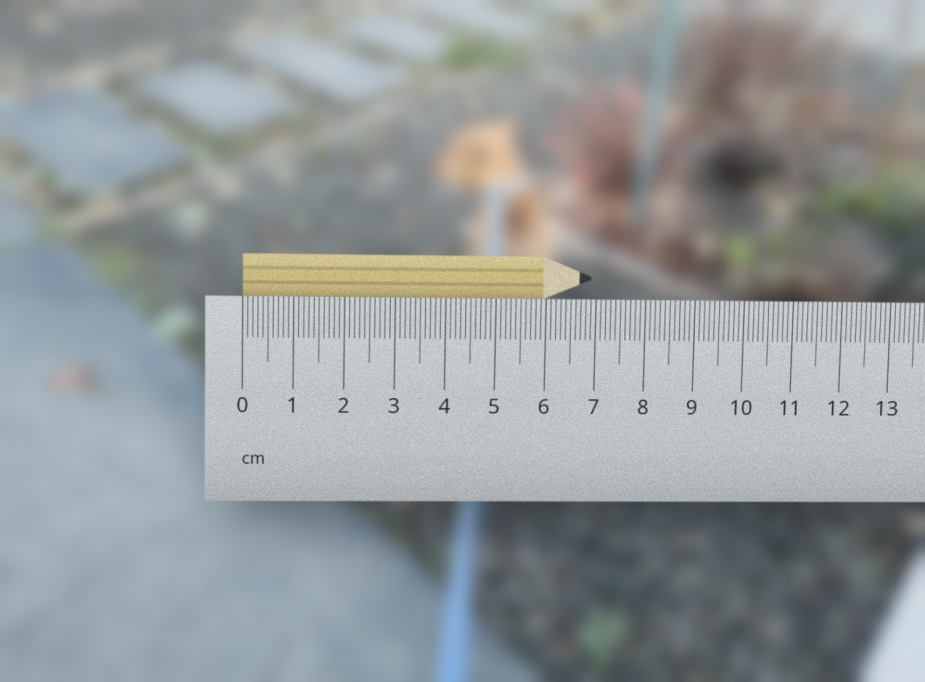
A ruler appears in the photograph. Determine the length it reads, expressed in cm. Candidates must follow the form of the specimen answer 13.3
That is 6.9
